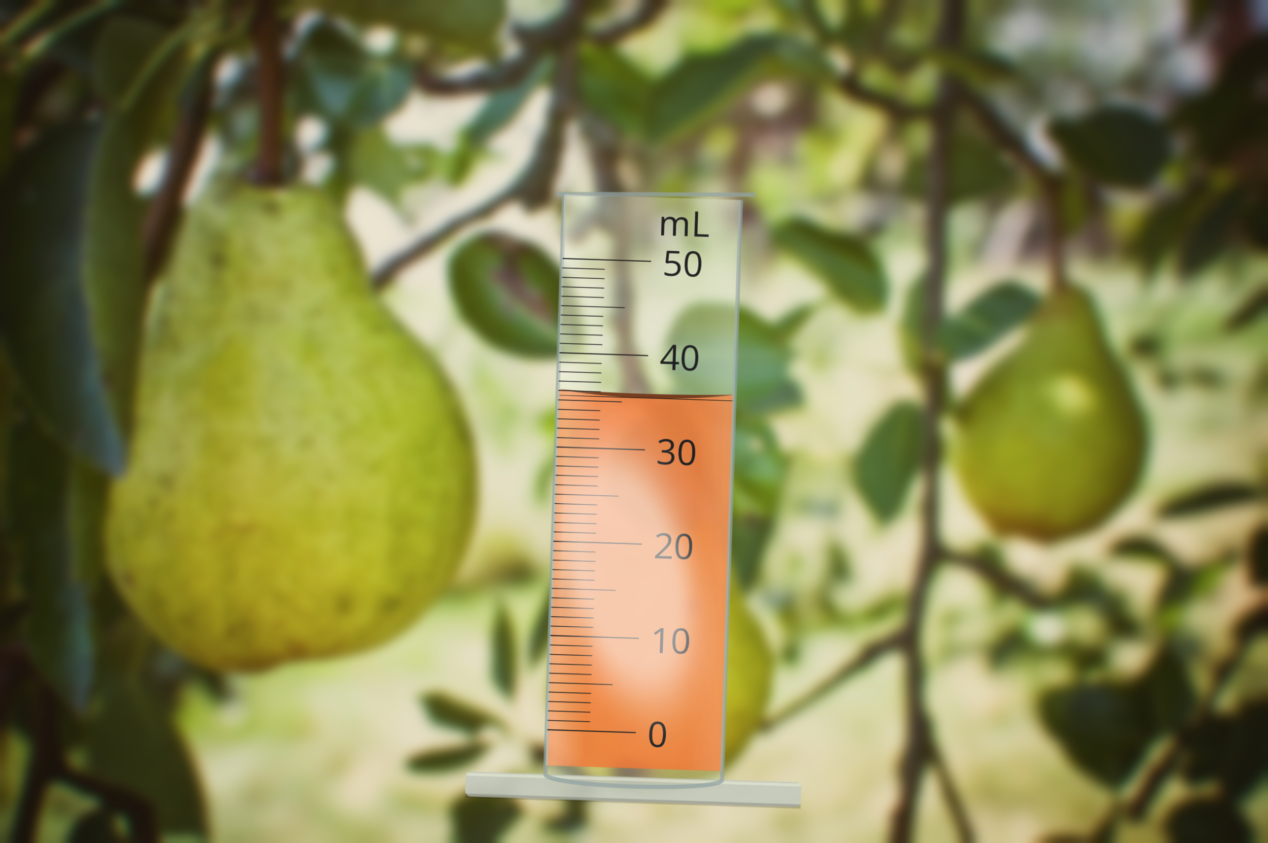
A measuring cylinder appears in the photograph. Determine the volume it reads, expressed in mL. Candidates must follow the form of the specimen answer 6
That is 35.5
